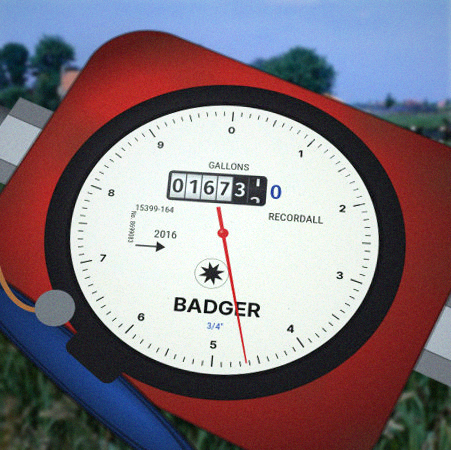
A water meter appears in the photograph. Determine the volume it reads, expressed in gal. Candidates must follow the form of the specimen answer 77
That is 167314.6
